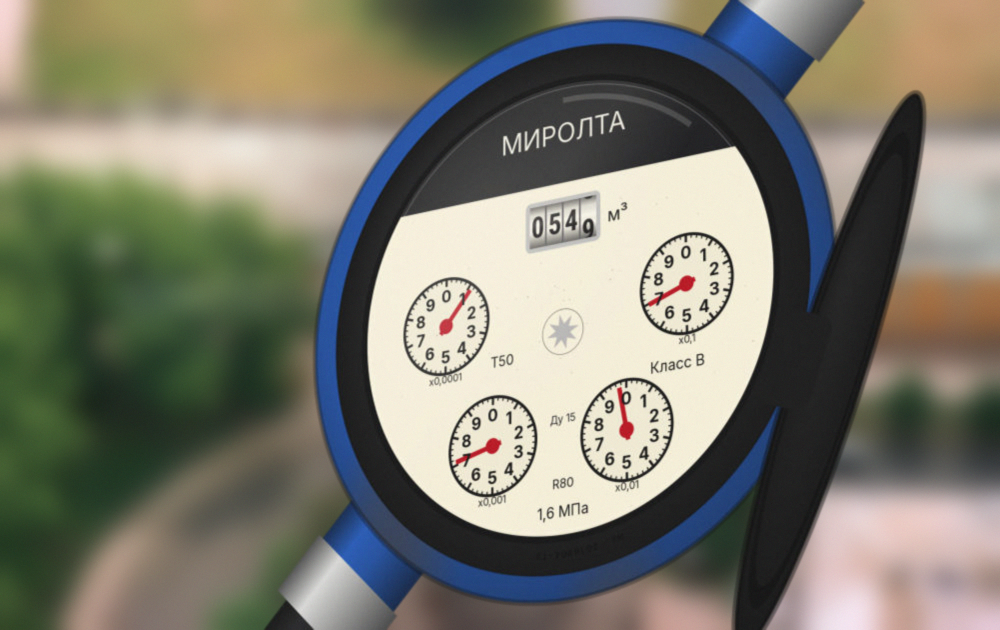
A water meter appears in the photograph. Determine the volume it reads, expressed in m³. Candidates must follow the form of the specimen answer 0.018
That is 548.6971
